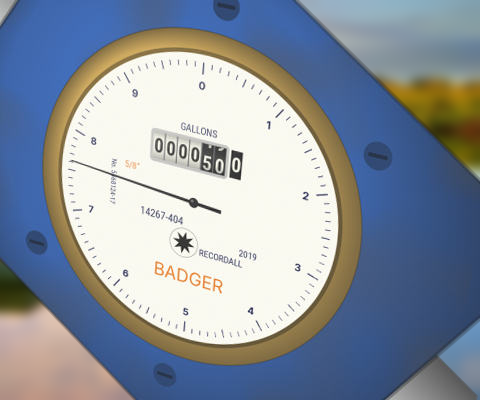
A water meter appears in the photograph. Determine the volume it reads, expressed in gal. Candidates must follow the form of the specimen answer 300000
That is 497.6
